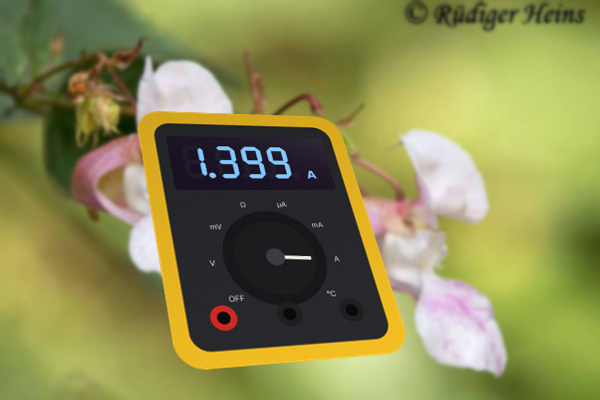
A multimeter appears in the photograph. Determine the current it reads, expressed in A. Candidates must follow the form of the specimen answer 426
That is 1.399
